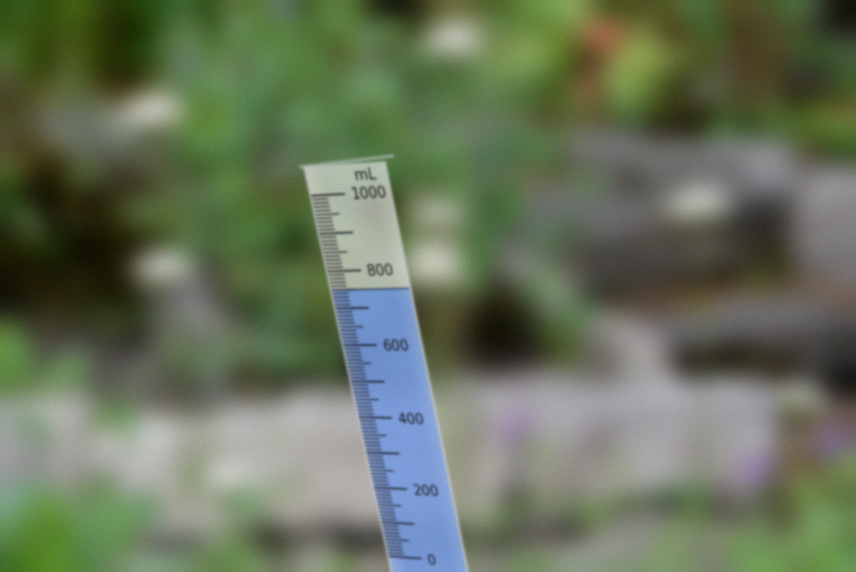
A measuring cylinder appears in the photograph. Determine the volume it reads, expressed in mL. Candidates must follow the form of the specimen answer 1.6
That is 750
